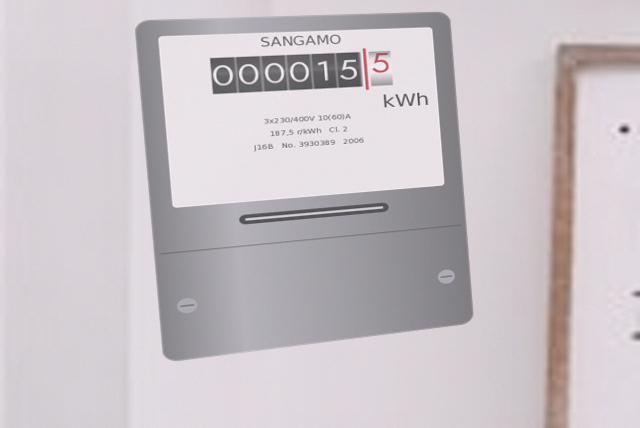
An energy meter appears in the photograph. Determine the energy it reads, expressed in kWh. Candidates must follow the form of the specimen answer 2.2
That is 15.5
